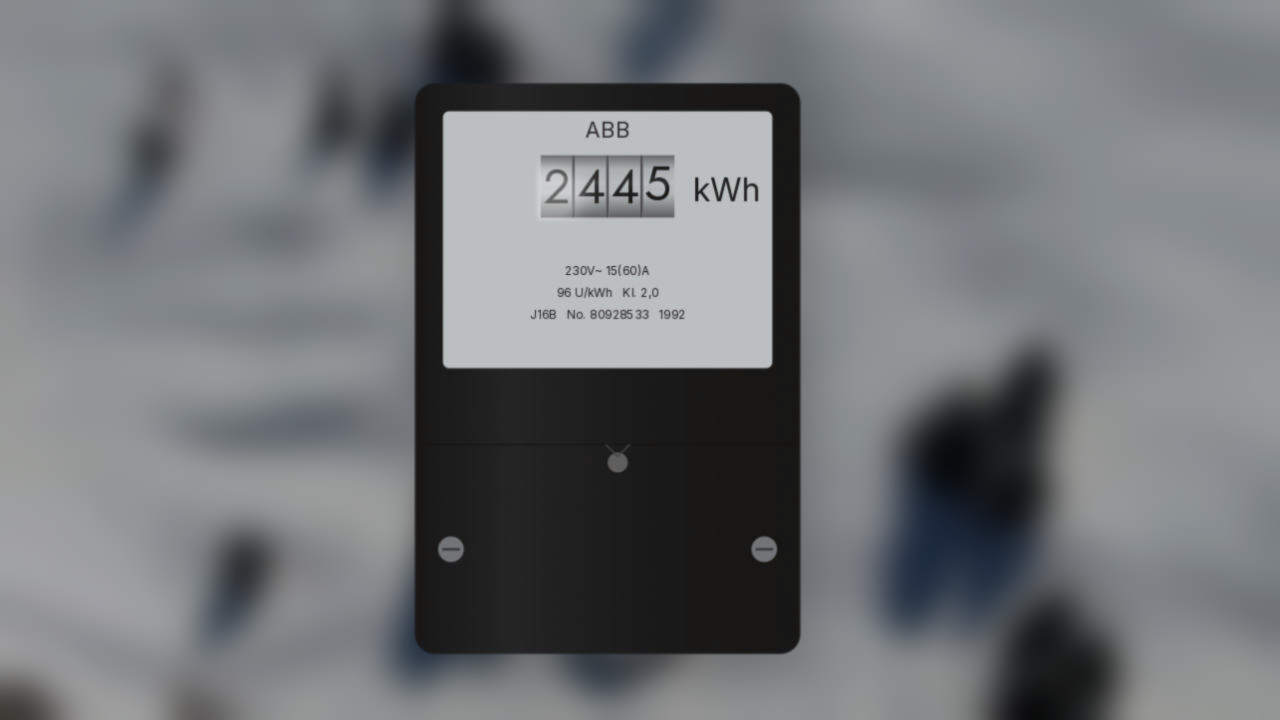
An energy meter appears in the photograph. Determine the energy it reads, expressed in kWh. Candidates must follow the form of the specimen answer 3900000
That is 2445
